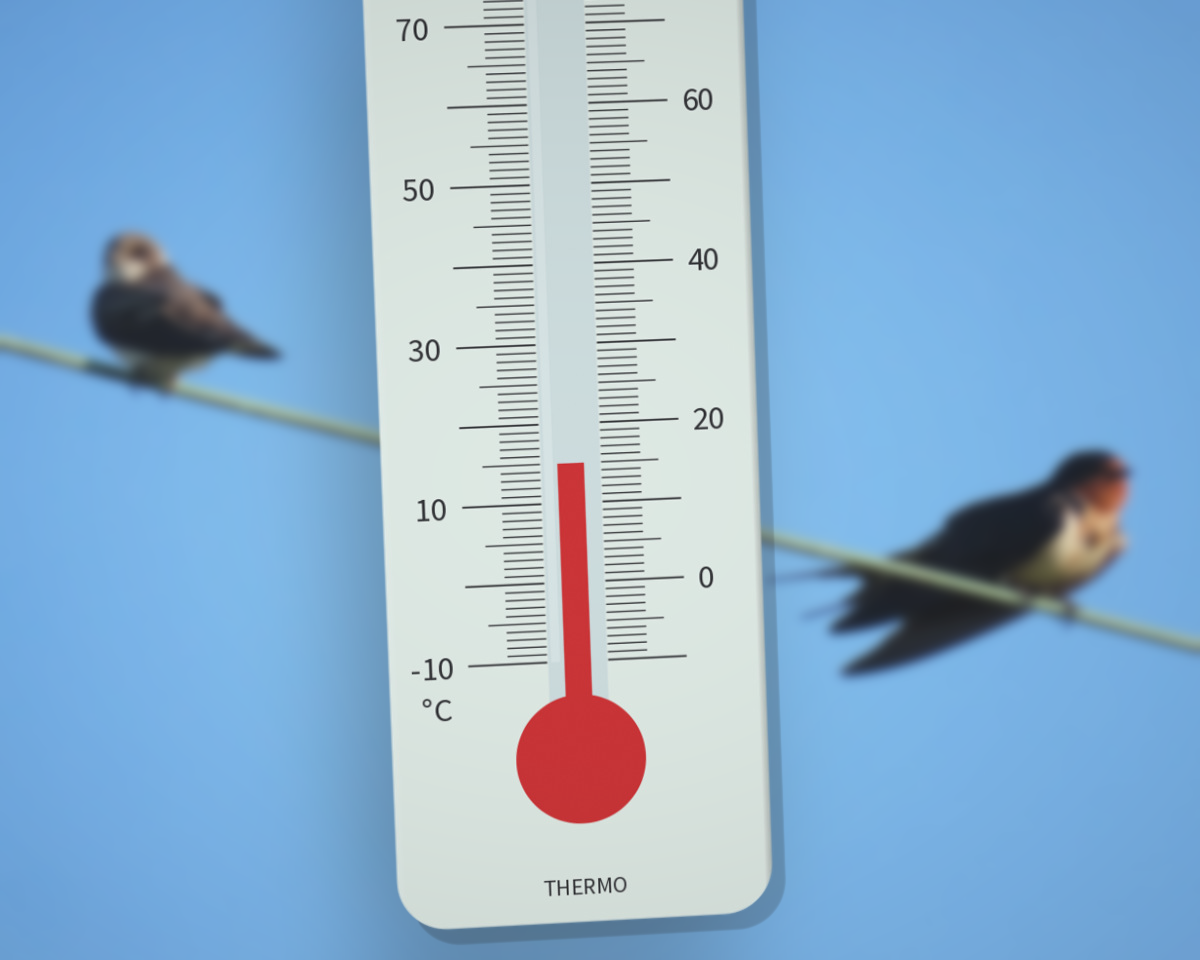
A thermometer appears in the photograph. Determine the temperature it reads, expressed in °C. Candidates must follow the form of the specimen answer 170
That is 15
